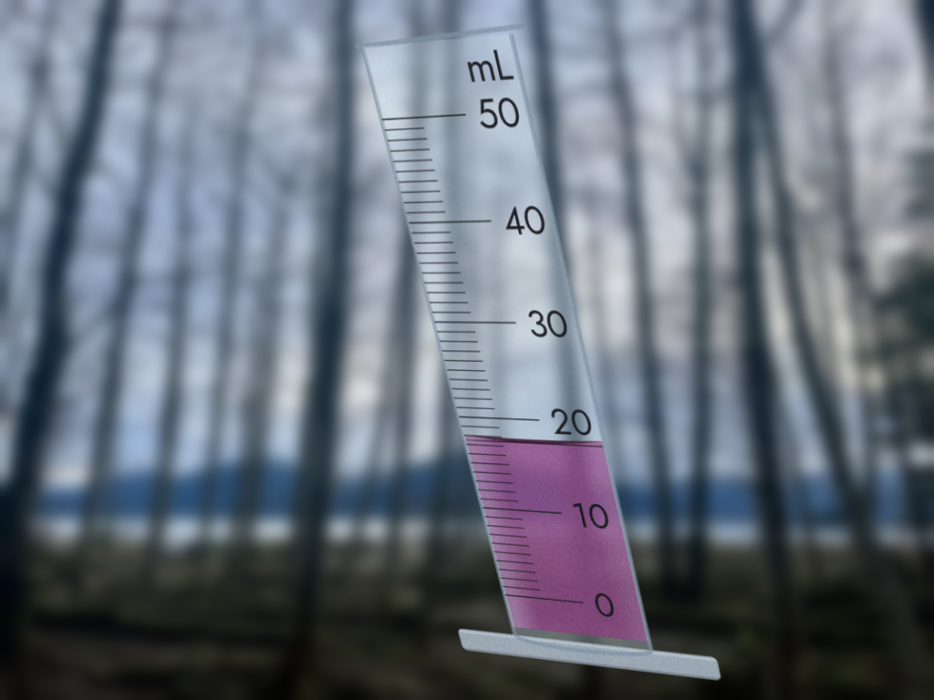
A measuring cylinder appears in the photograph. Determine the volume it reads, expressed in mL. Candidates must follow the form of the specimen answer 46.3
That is 17.5
